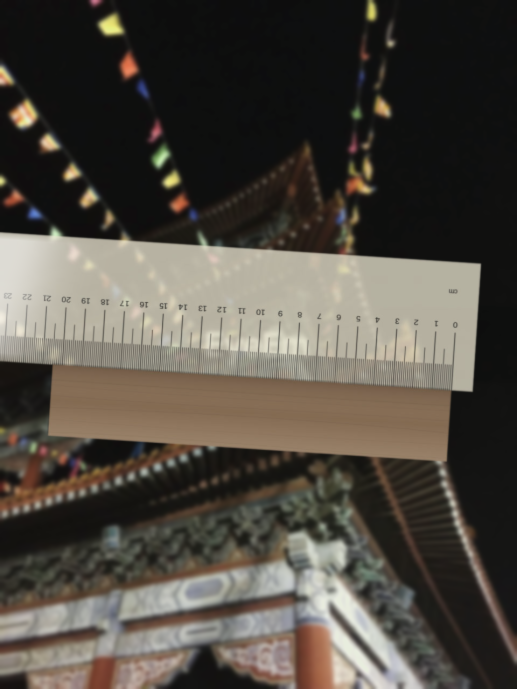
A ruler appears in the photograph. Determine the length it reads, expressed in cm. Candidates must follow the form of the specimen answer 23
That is 20.5
